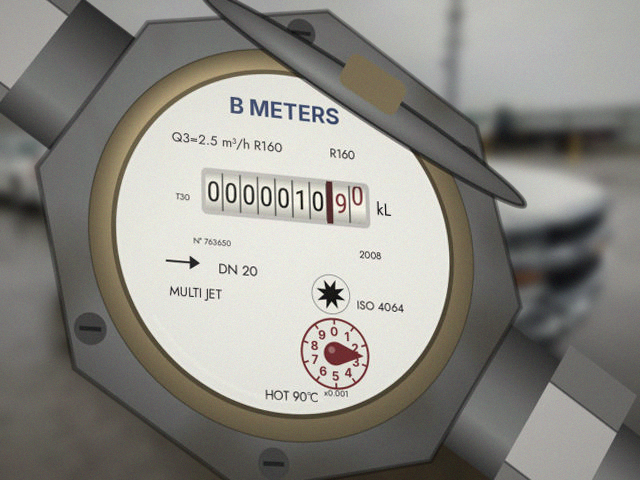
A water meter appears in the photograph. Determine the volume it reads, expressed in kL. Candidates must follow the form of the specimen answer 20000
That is 10.902
